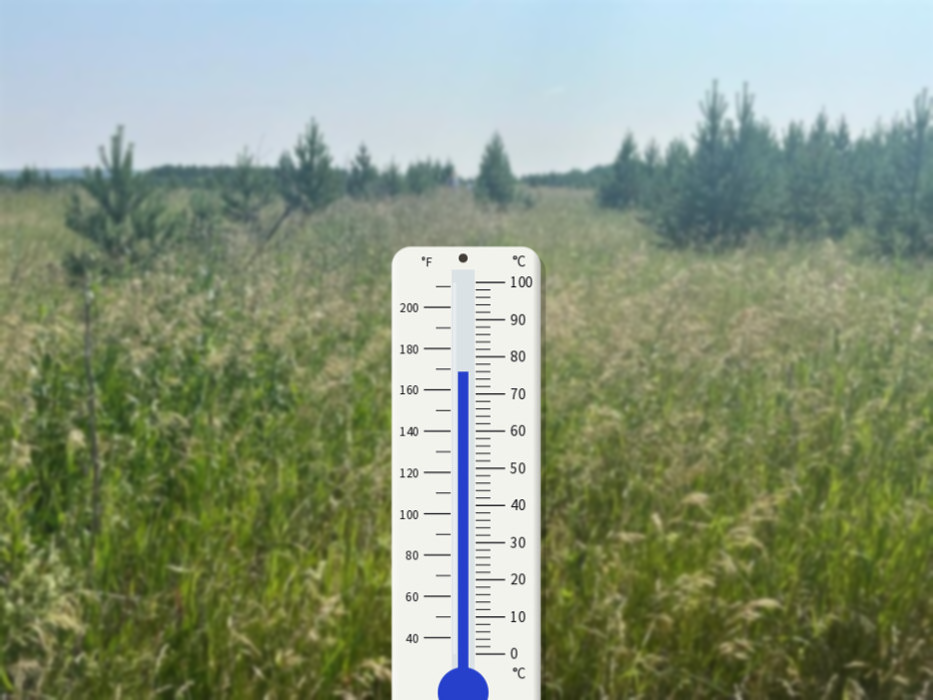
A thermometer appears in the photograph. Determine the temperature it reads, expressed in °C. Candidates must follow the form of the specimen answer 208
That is 76
